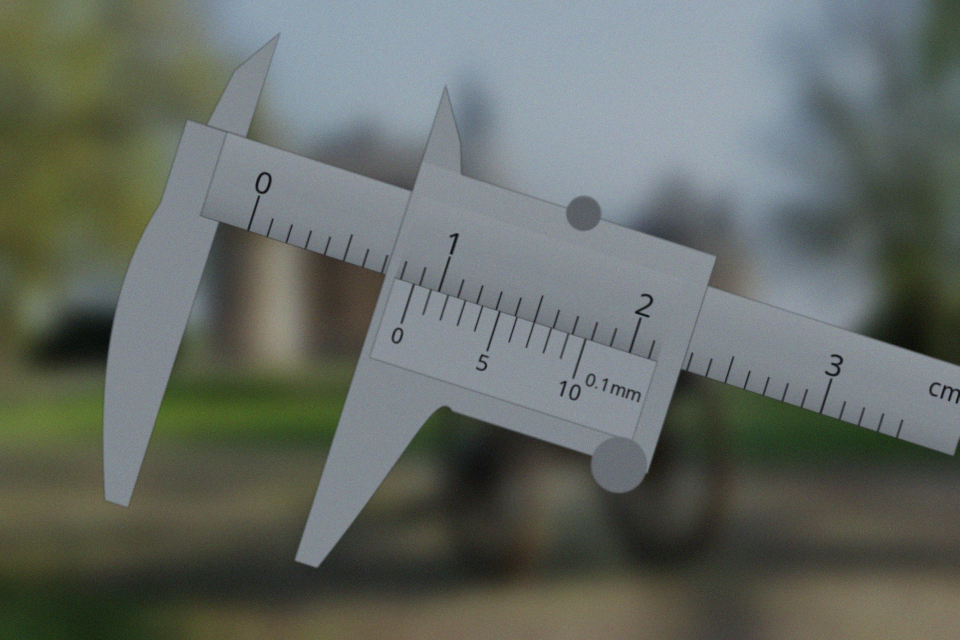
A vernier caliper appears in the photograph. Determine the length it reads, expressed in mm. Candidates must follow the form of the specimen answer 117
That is 8.7
